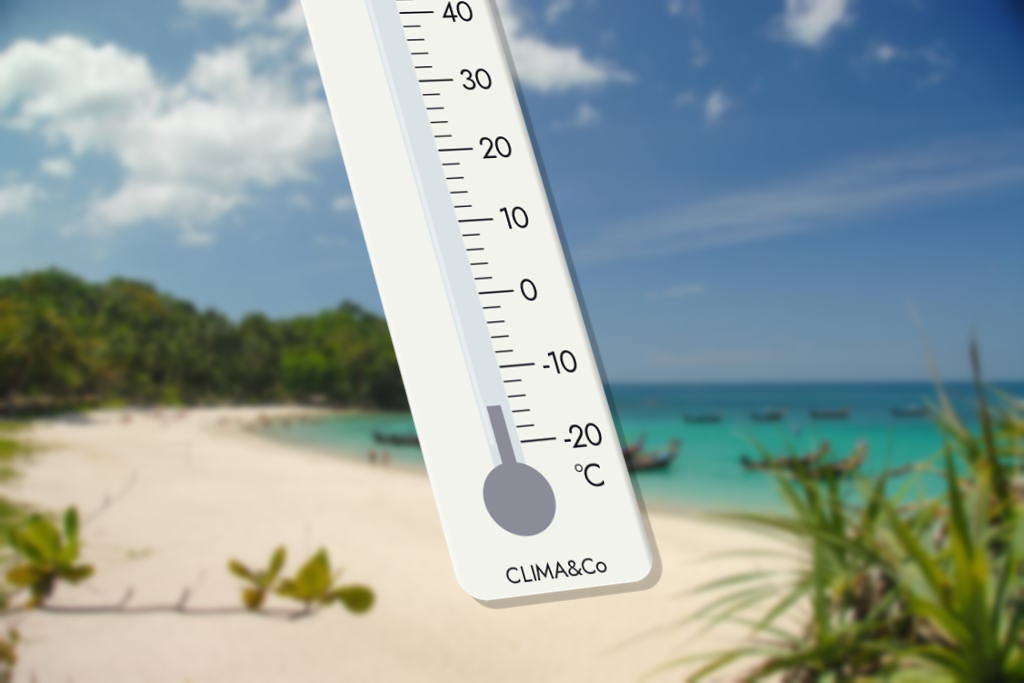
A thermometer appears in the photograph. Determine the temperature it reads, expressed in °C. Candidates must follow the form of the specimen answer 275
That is -15
